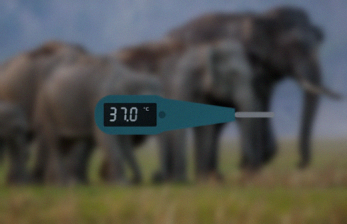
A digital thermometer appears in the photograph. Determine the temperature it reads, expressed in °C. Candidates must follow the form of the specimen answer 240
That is 37.0
